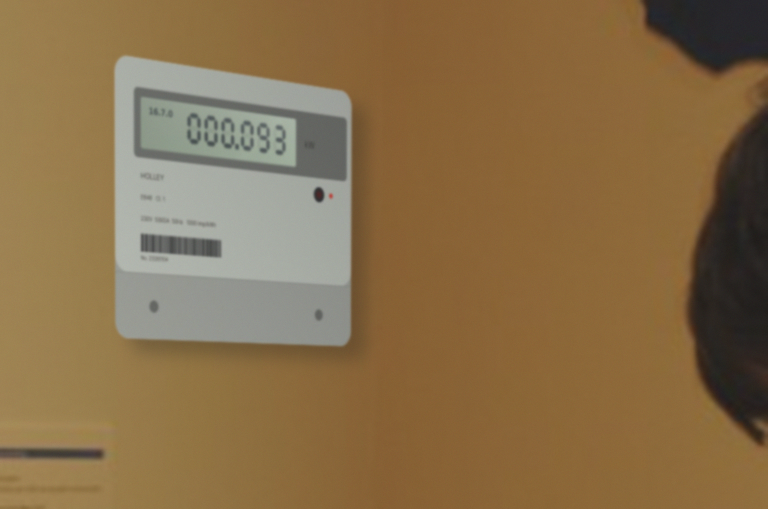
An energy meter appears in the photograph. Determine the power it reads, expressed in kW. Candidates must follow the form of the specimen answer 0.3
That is 0.093
